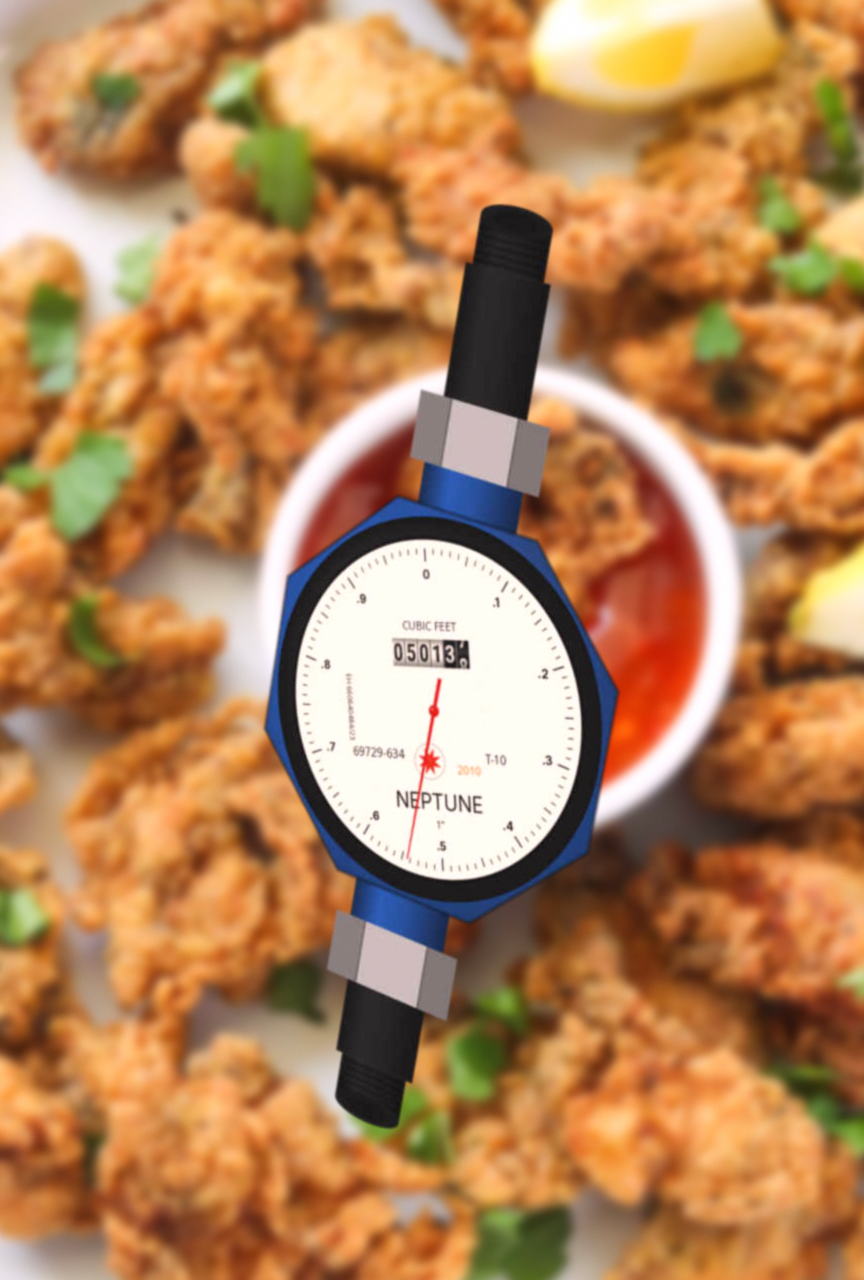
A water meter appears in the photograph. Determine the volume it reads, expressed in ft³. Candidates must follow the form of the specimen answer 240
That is 50137.54
